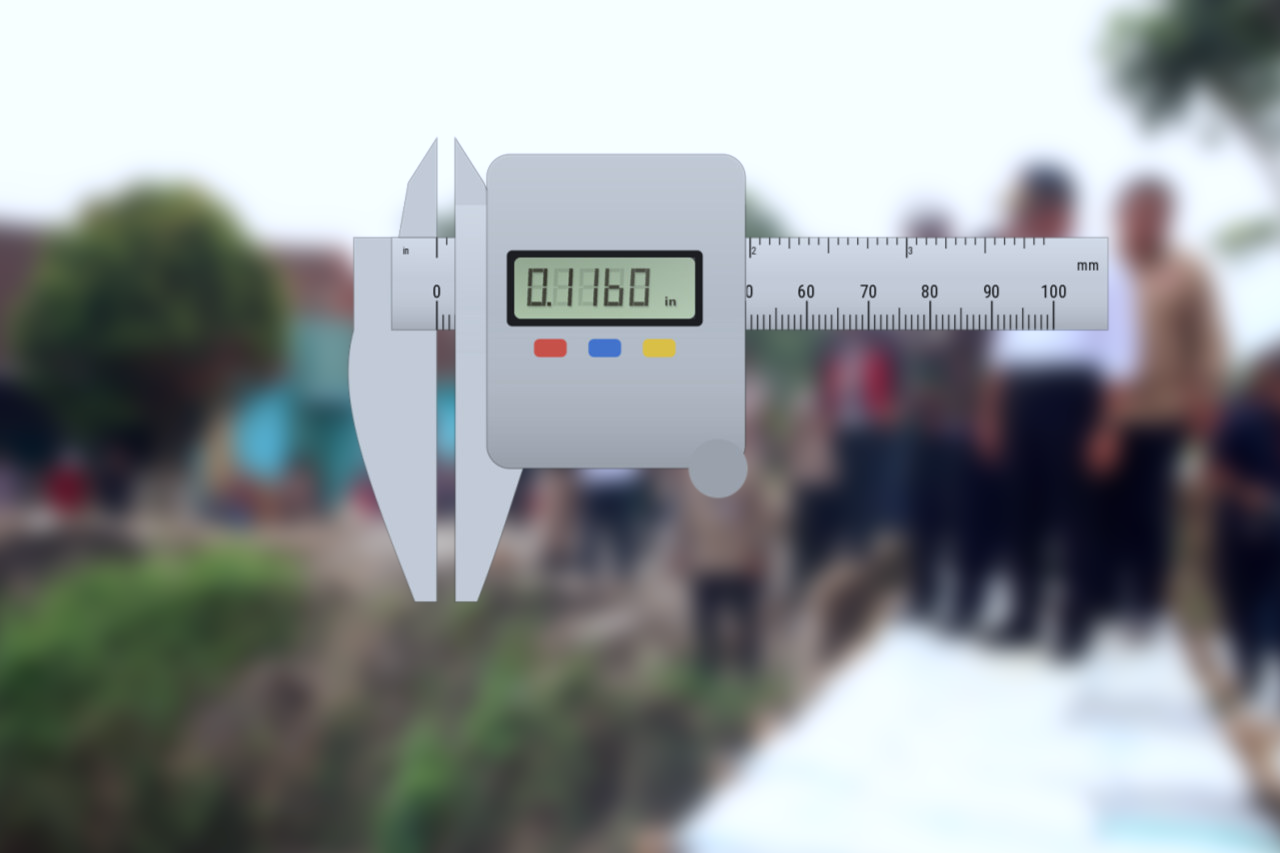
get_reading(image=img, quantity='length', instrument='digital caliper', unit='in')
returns 0.1160 in
